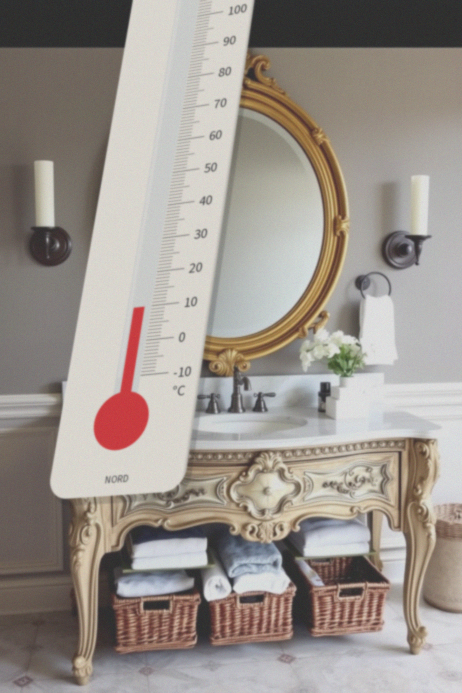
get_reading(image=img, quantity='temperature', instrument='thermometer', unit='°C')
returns 10 °C
